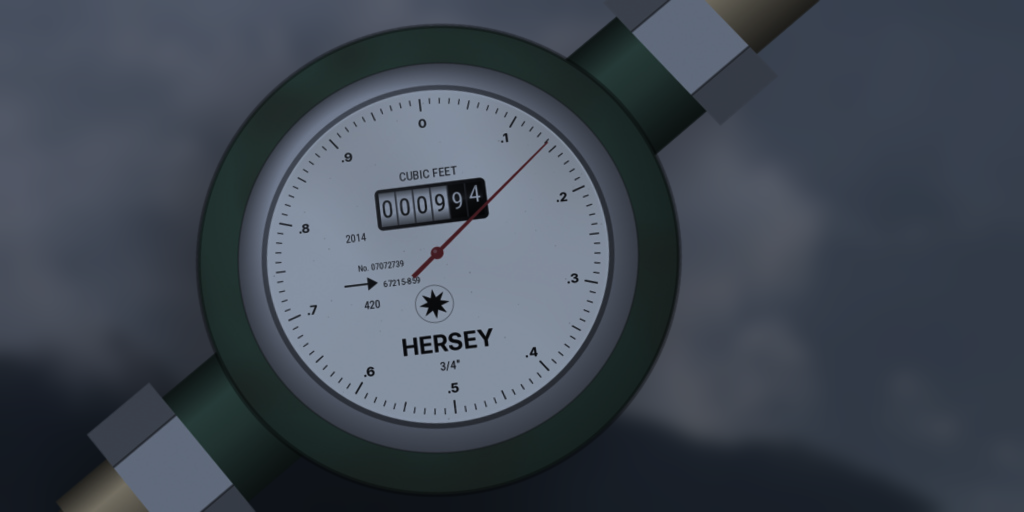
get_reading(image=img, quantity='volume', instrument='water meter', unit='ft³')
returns 994.14 ft³
